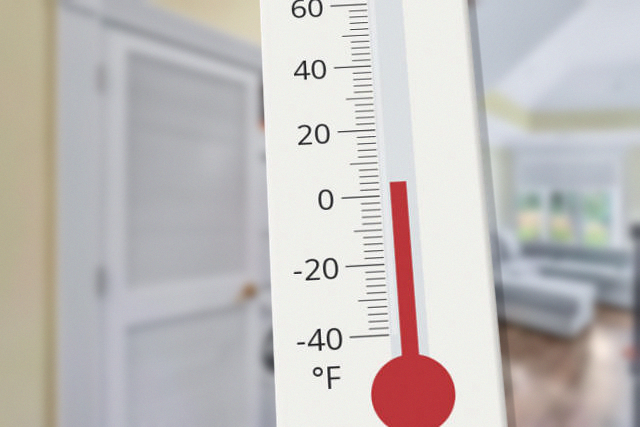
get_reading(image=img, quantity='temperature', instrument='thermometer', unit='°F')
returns 4 °F
